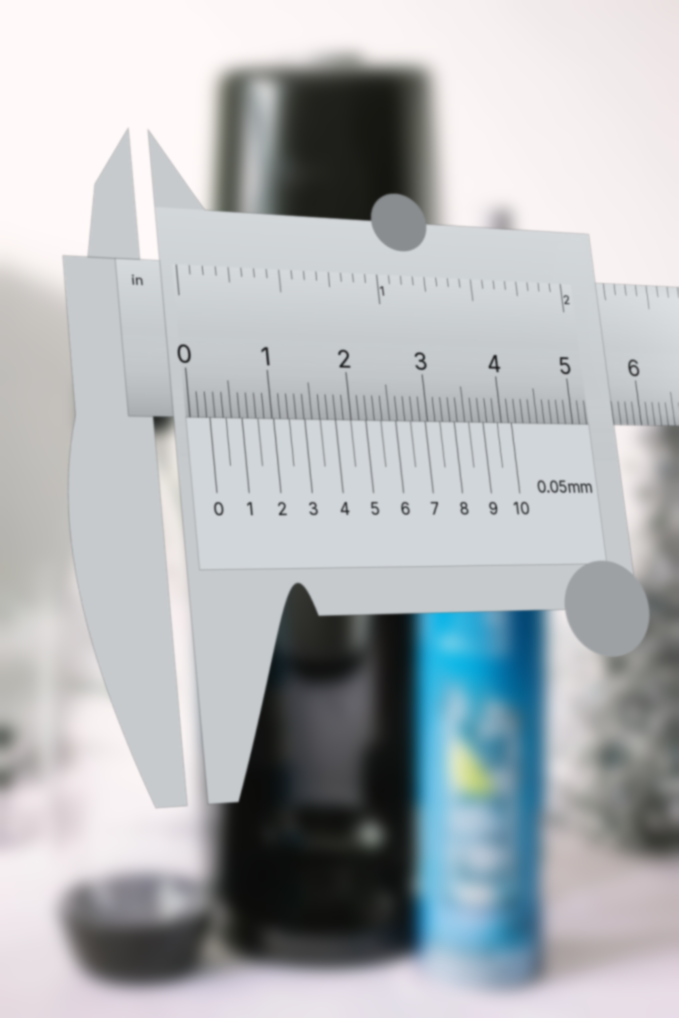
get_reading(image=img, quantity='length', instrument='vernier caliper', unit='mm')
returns 2.4 mm
